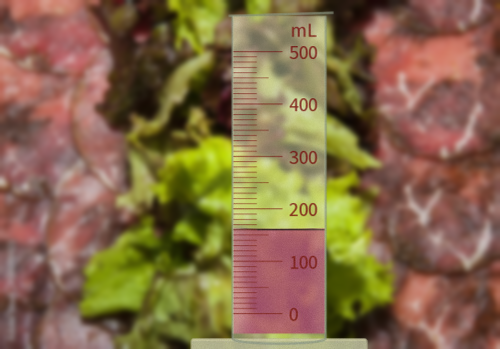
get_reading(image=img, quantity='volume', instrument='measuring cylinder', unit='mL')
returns 160 mL
